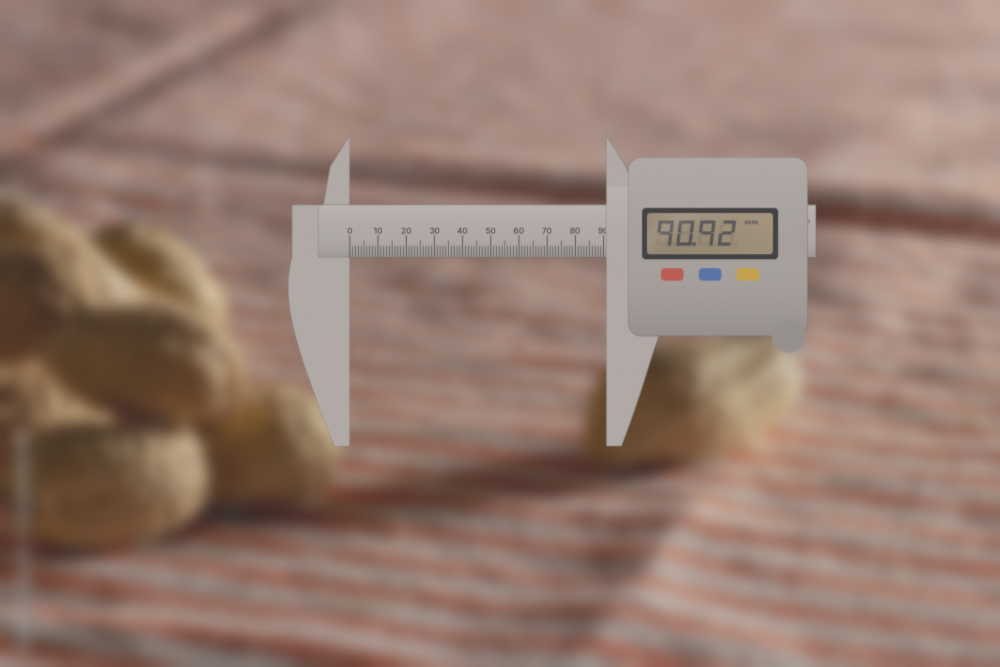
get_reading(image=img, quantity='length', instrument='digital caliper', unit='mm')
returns 90.92 mm
